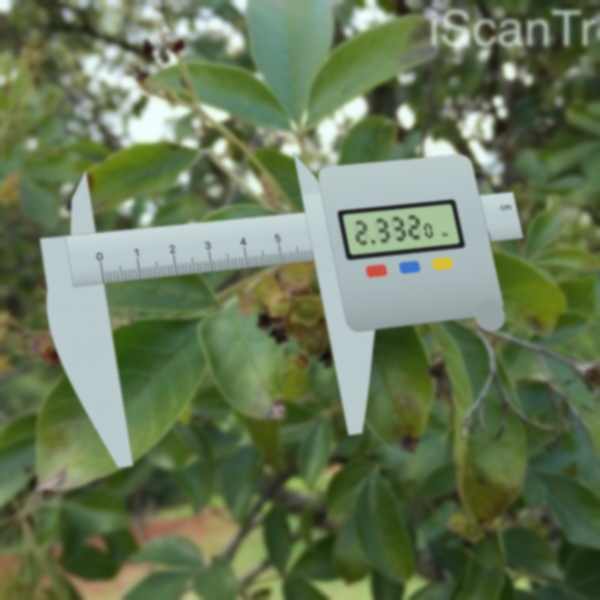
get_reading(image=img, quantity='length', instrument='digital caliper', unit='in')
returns 2.3320 in
